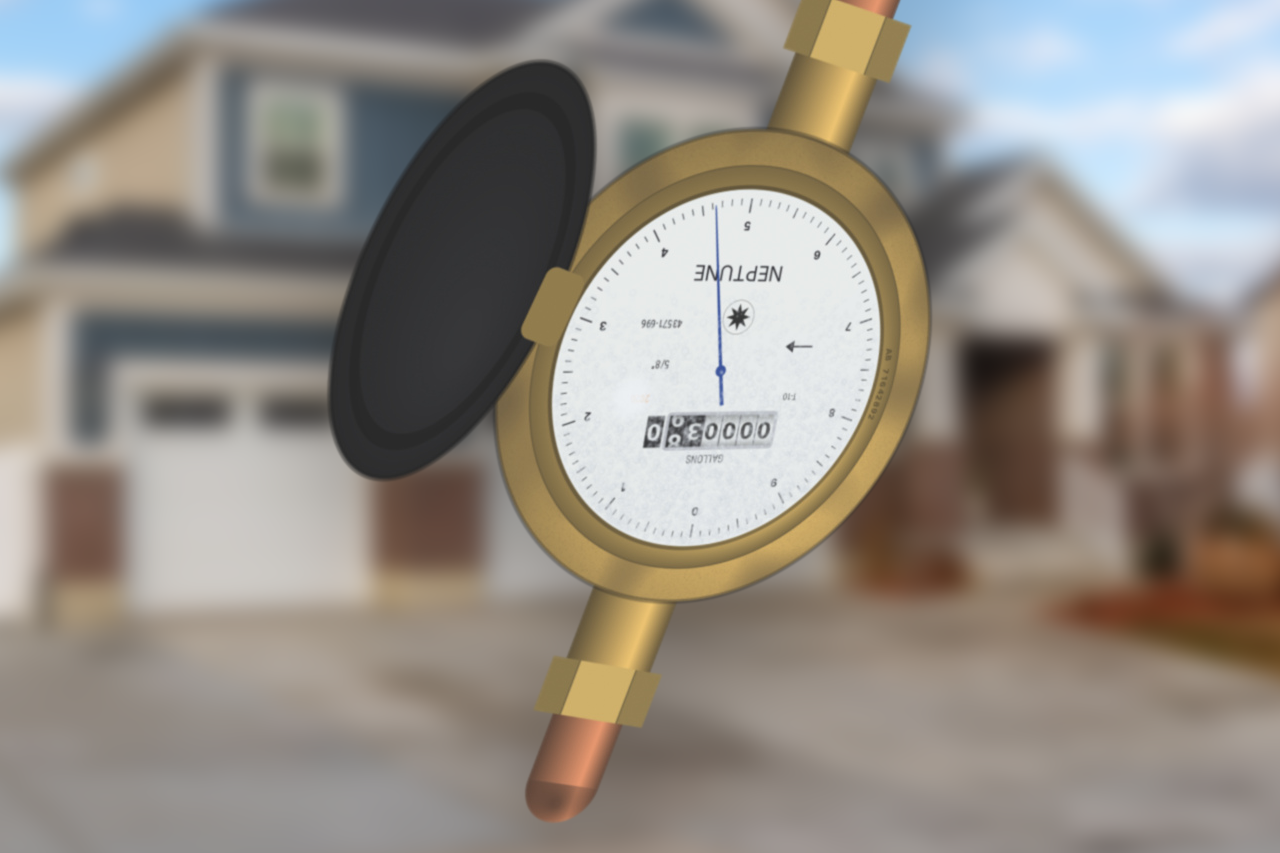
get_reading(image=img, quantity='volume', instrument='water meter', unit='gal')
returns 384.6 gal
